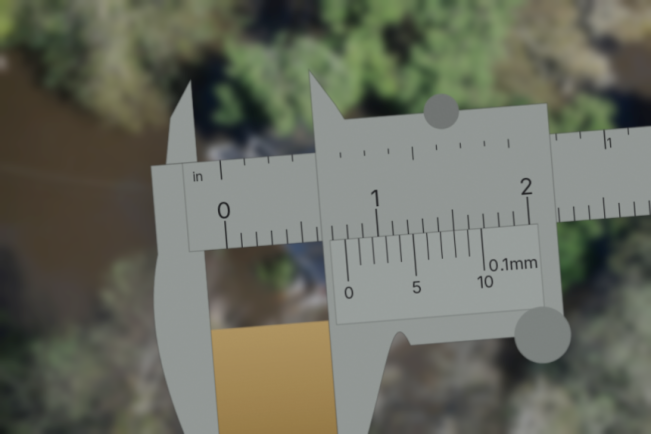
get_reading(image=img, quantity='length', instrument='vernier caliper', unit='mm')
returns 7.8 mm
